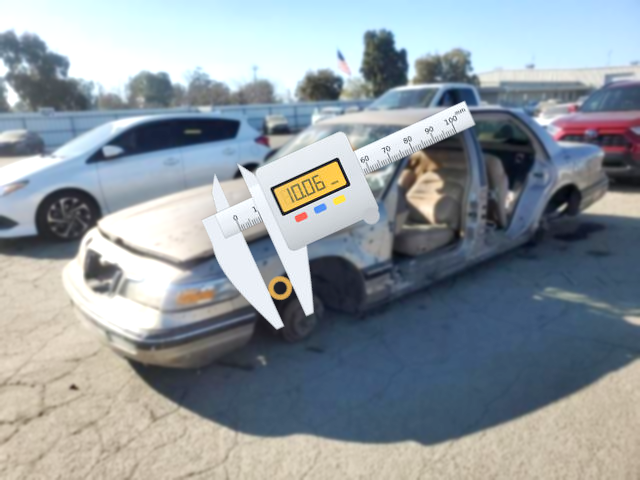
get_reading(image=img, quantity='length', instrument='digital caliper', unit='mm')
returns 10.06 mm
